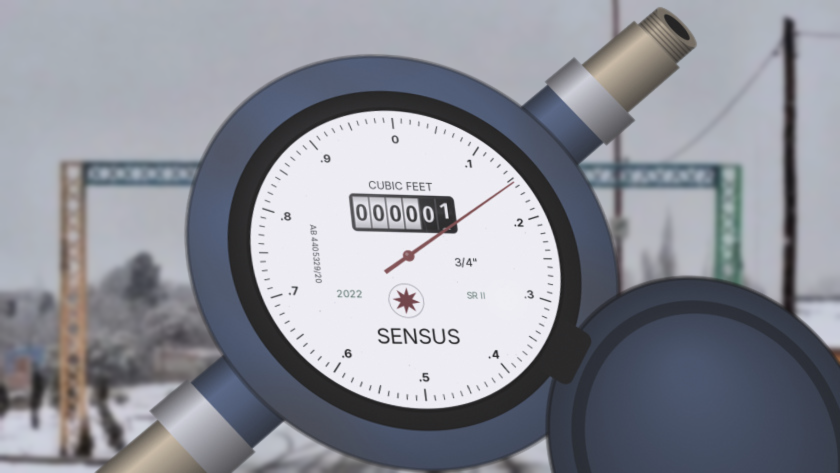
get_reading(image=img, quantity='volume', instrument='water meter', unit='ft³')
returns 1.15 ft³
